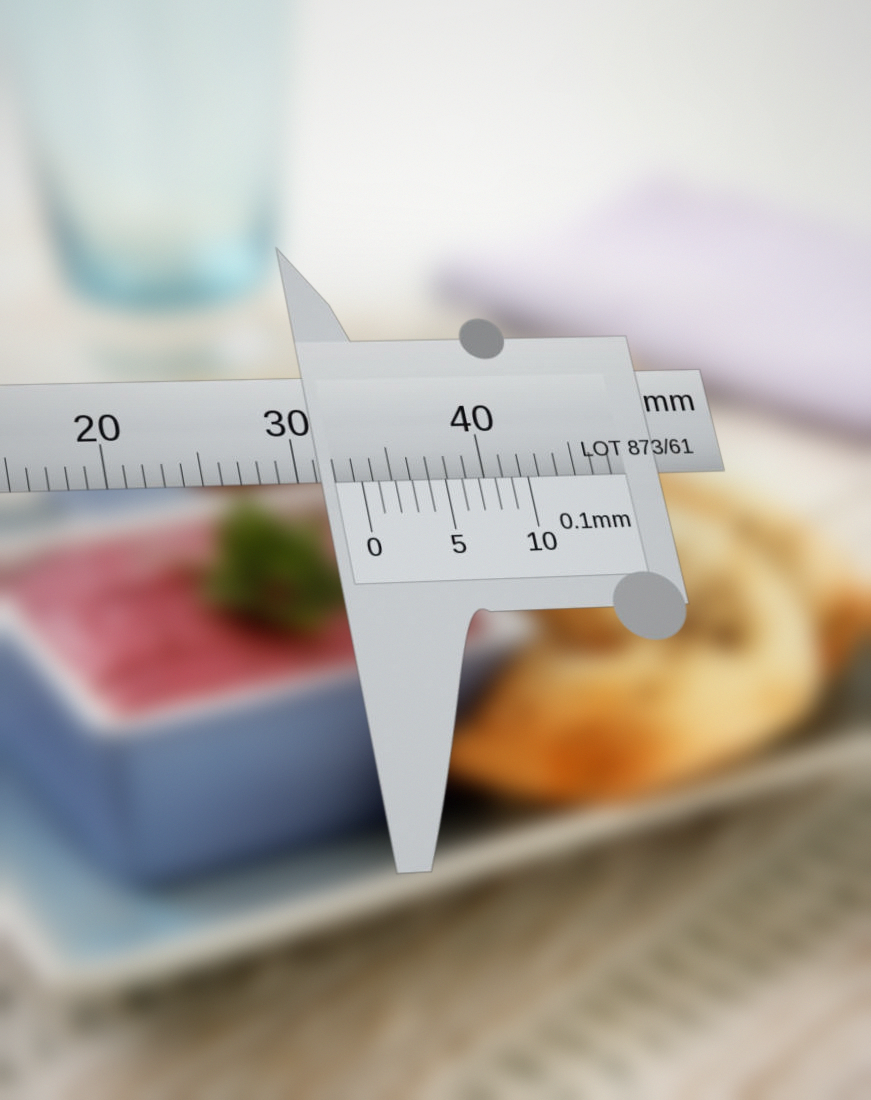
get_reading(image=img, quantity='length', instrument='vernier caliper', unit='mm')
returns 33.4 mm
